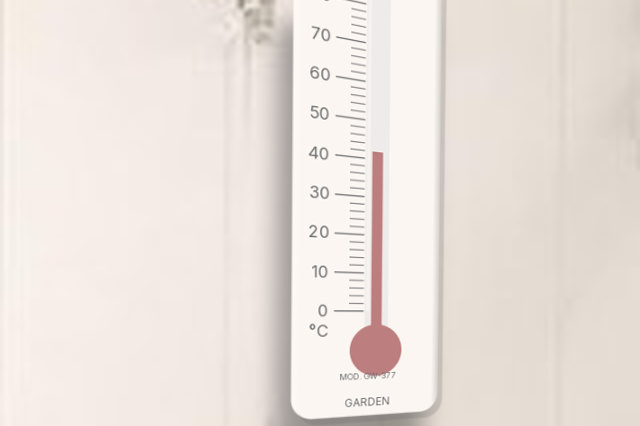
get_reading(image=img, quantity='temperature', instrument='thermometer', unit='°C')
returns 42 °C
